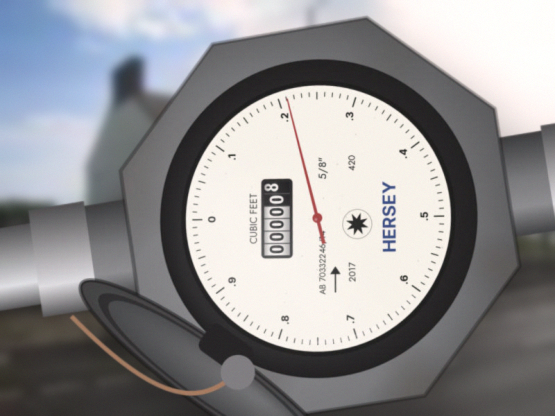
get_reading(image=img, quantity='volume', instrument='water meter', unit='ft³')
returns 8.21 ft³
